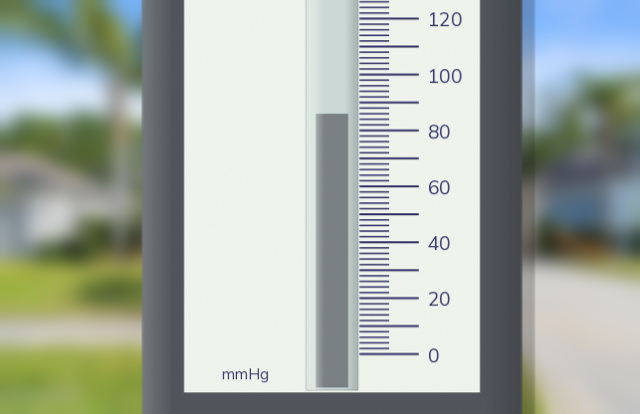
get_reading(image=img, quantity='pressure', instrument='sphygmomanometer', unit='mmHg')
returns 86 mmHg
